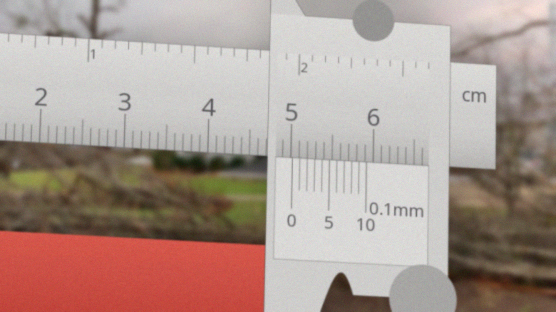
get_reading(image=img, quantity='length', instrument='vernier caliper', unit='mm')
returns 50.2 mm
